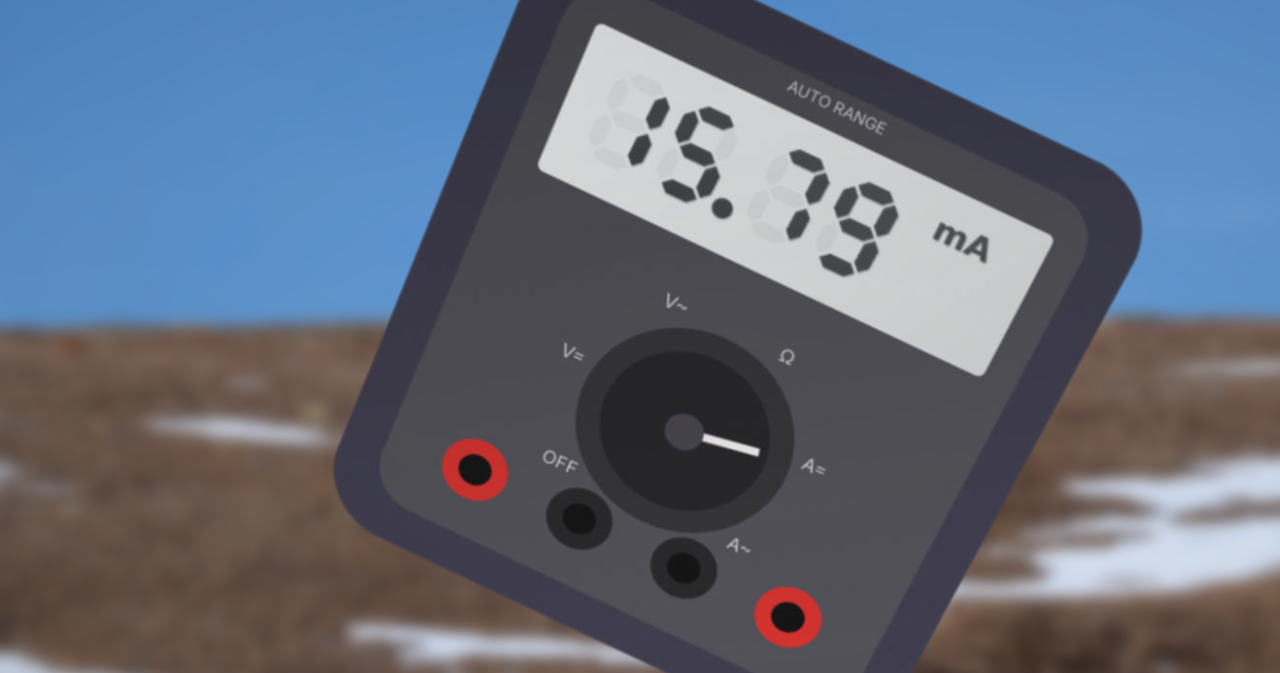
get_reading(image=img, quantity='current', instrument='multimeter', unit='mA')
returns 15.79 mA
